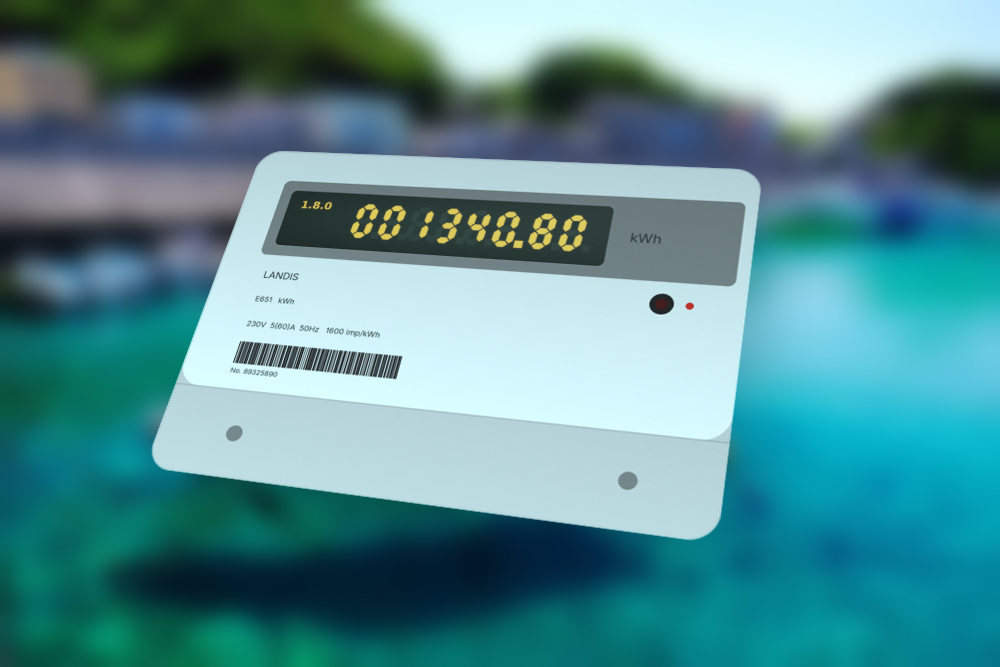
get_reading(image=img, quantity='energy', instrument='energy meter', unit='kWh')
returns 1340.80 kWh
